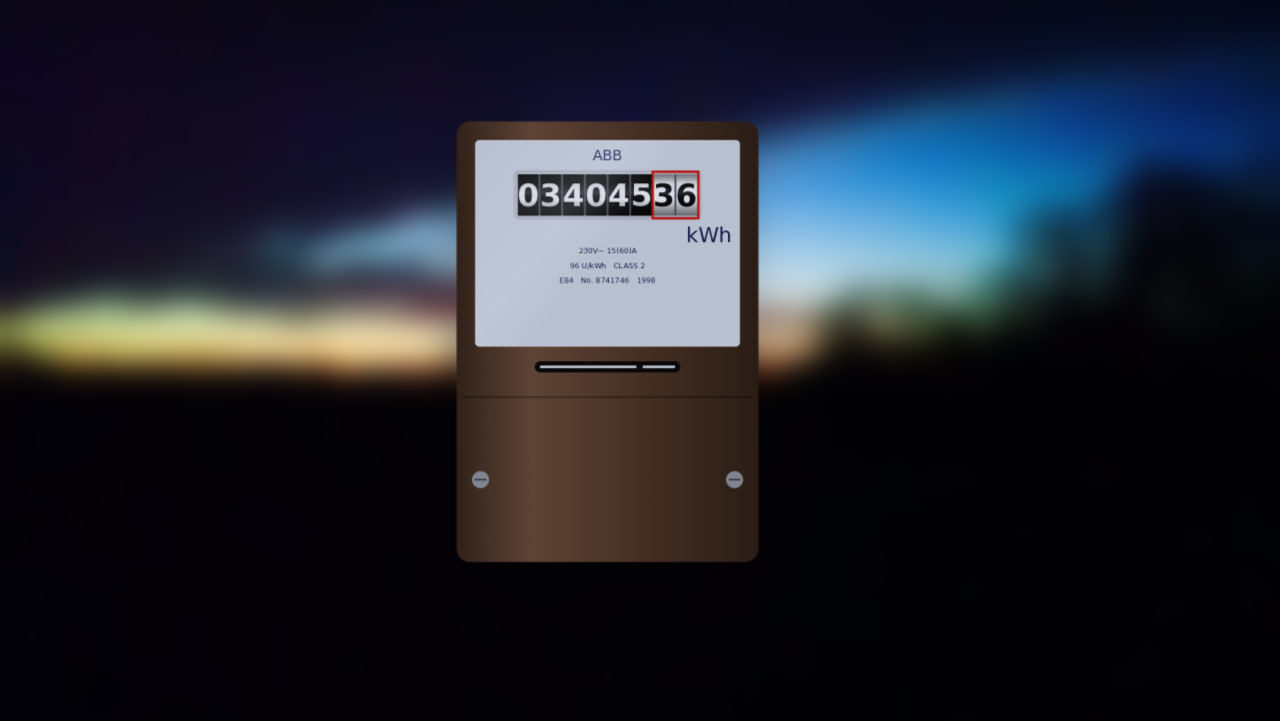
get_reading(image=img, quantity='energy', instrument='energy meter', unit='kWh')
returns 34045.36 kWh
